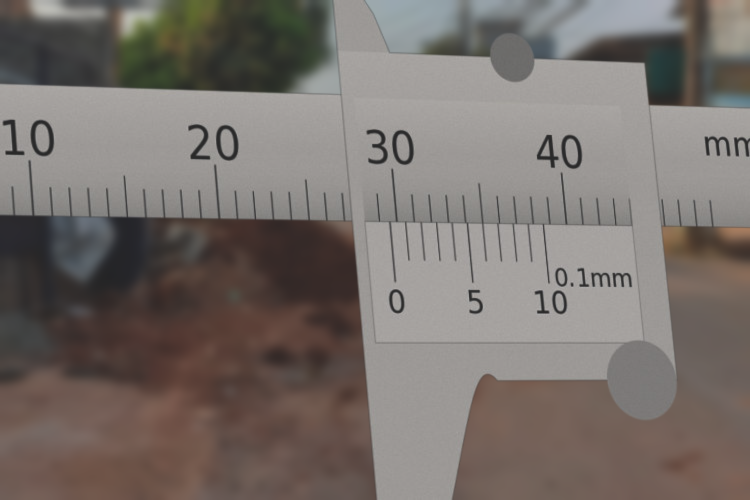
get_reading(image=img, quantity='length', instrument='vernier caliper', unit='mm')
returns 29.6 mm
